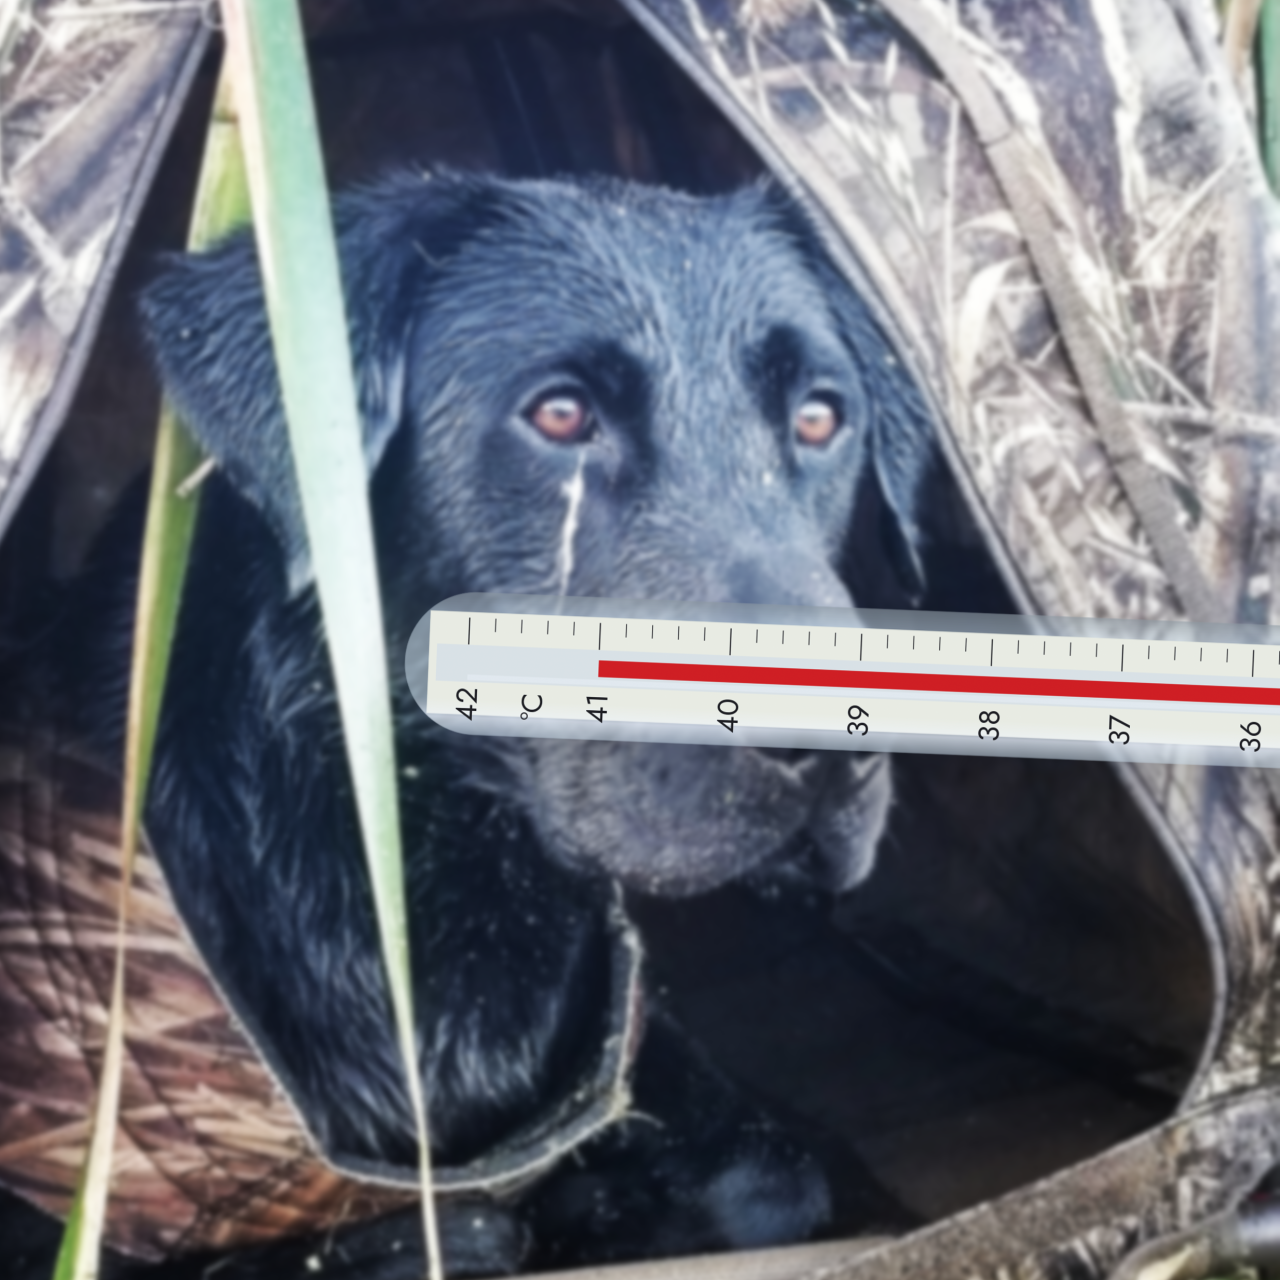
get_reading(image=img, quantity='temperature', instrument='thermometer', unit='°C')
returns 41 °C
